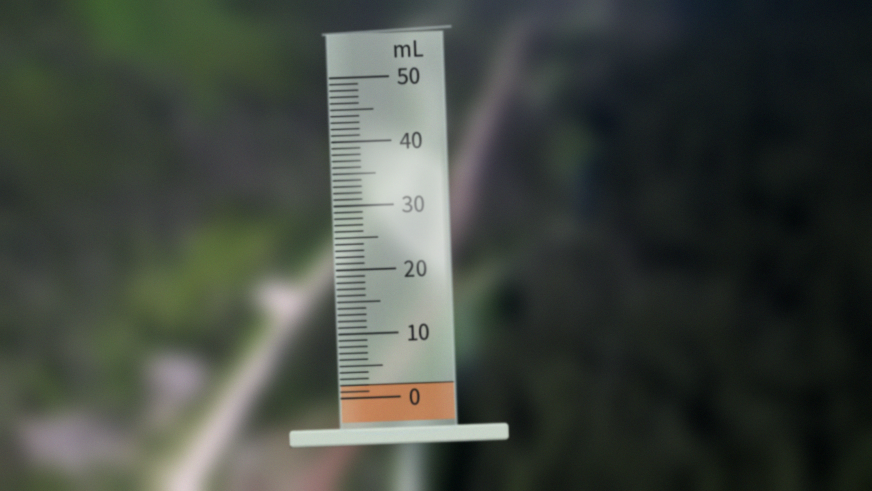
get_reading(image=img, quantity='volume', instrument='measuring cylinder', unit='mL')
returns 2 mL
